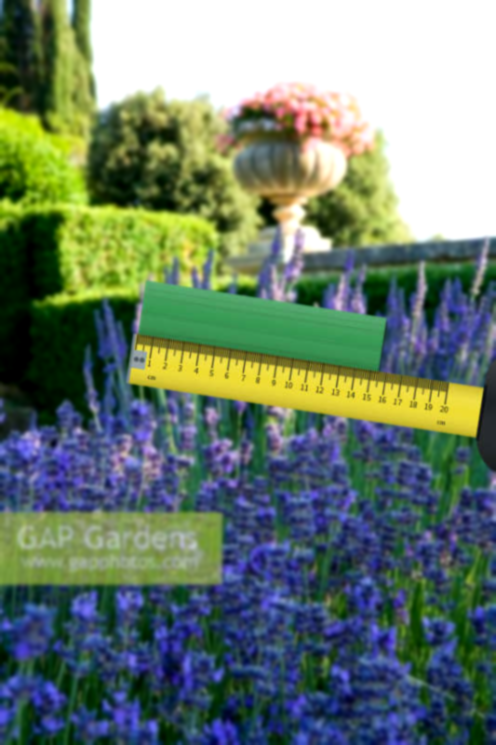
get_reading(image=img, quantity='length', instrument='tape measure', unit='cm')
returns 15.5 cm
